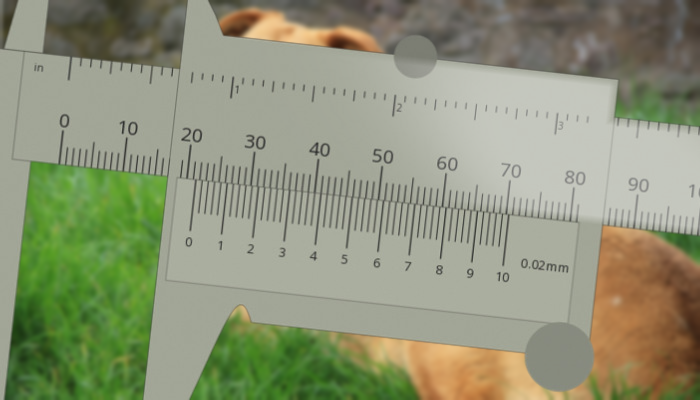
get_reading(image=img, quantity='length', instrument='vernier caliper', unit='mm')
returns 21.4 mm
